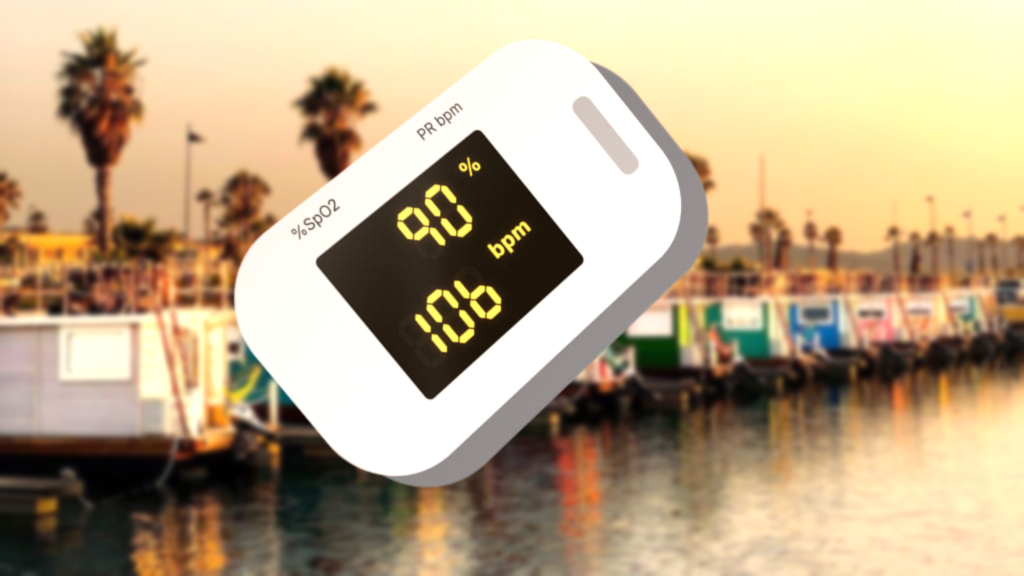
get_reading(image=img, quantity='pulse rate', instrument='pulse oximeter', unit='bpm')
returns 106 bpm
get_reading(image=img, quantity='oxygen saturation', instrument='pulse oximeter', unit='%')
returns 90 %
